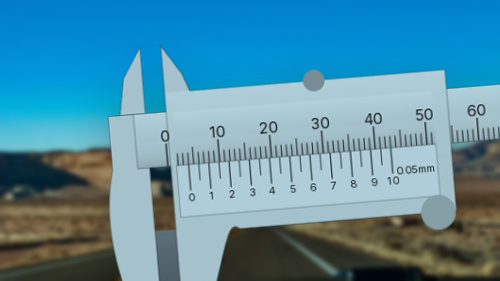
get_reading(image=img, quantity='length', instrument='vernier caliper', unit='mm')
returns 4.0 mm
